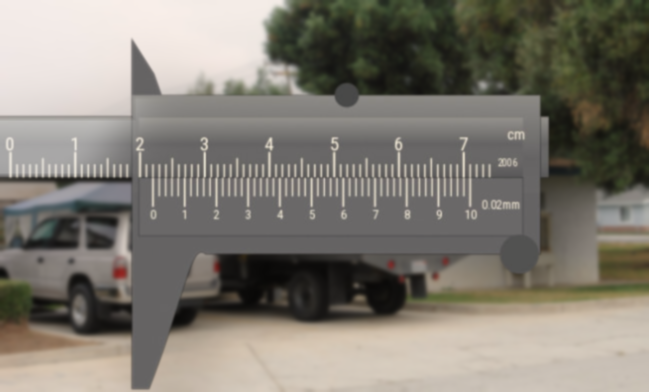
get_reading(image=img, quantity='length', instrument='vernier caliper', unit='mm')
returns 22.0 mm
